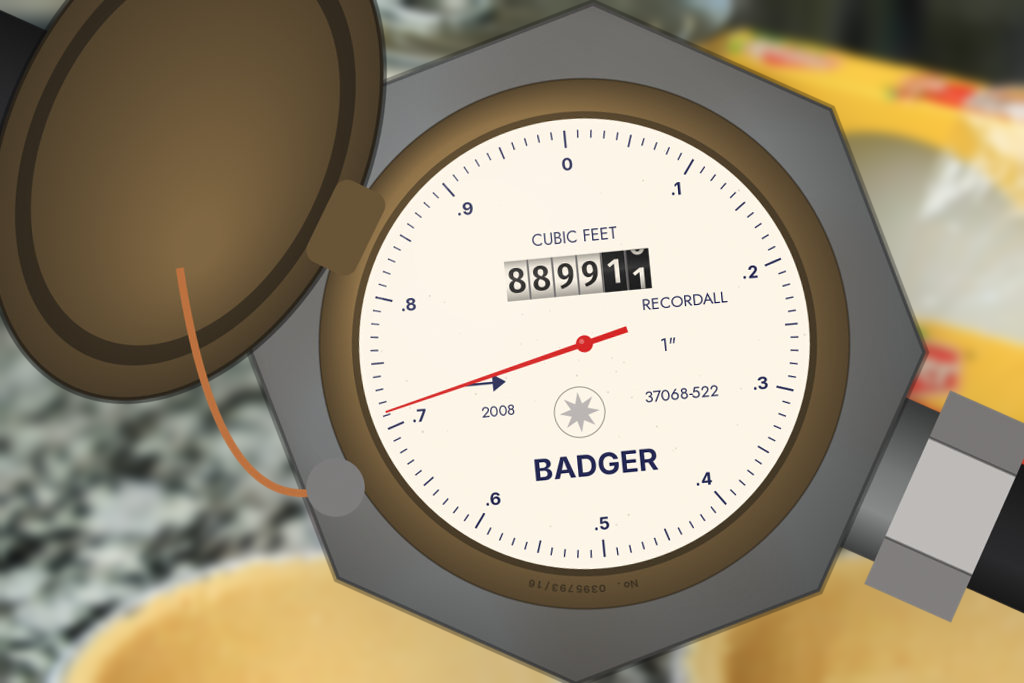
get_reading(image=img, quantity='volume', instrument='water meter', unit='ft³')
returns 889910.71 ft³
